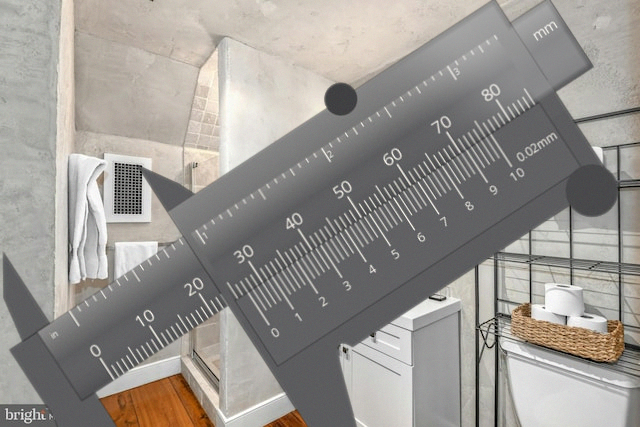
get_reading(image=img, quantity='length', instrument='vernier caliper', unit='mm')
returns 27.0 mm
